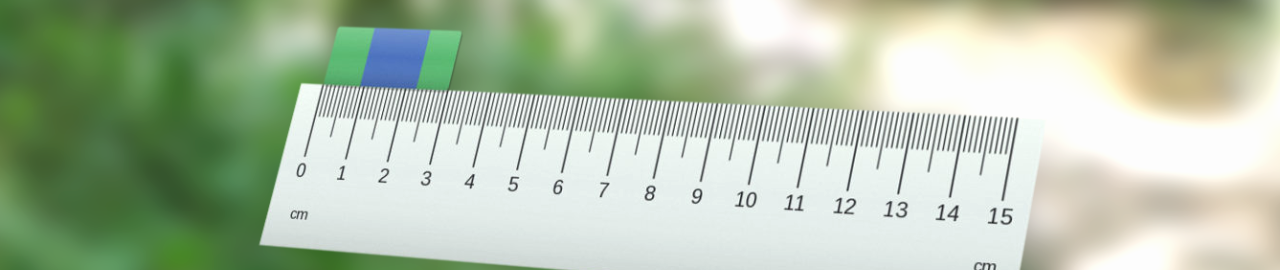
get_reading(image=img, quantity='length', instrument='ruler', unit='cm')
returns 3 cm
